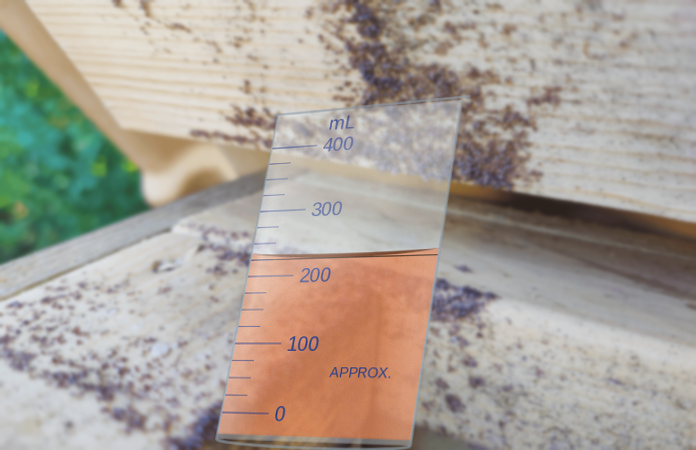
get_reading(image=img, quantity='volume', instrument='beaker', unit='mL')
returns 225 mL
